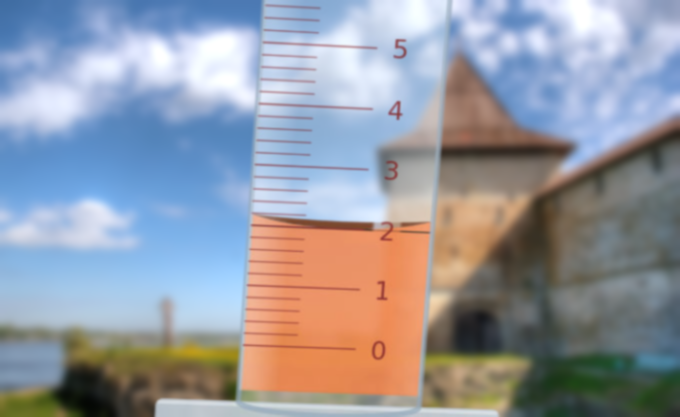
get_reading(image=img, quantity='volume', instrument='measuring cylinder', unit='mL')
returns 2 mL
